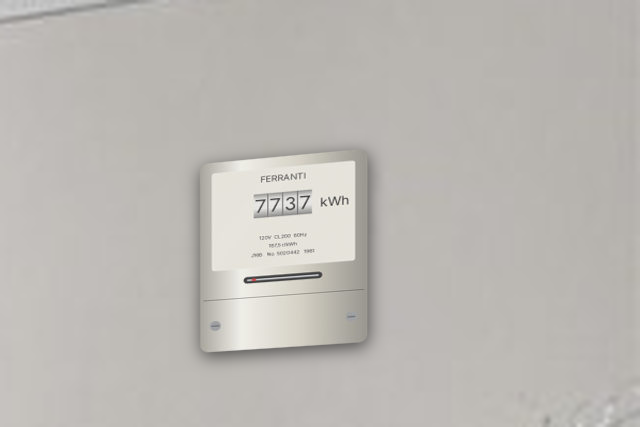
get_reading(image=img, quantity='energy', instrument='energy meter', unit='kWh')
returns 7737 kWh
